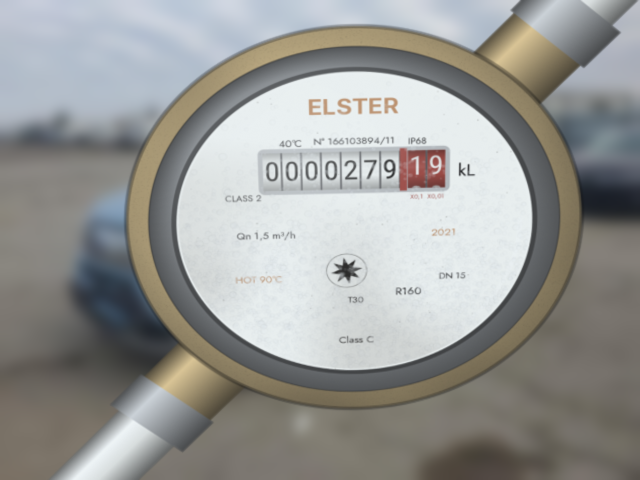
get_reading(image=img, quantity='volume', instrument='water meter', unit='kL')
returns 279.19 kL
